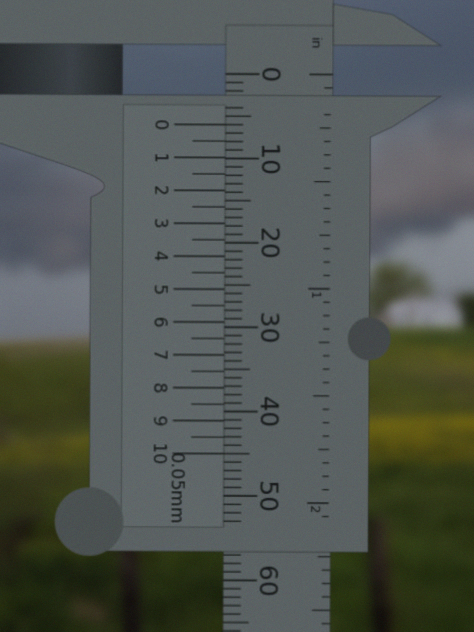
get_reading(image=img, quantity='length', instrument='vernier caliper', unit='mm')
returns 6.0 mm
